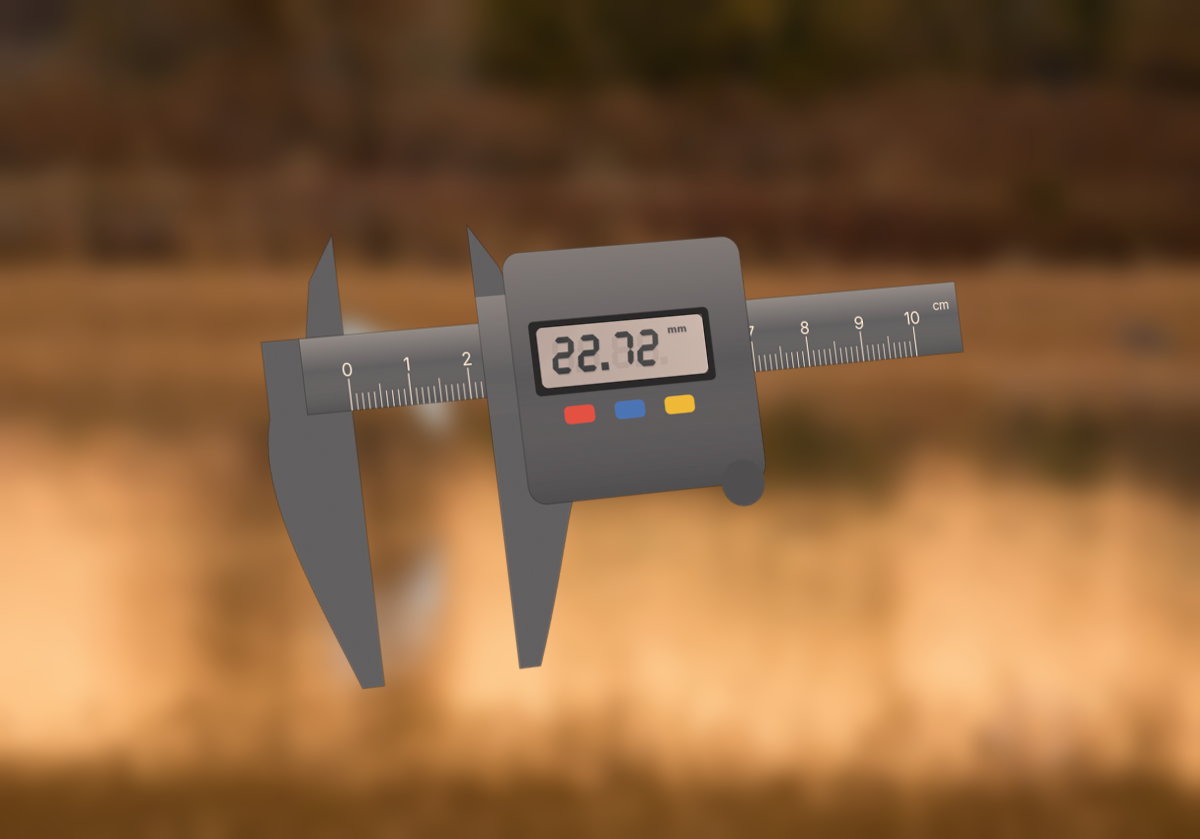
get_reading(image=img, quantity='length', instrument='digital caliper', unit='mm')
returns 22.72 mm
